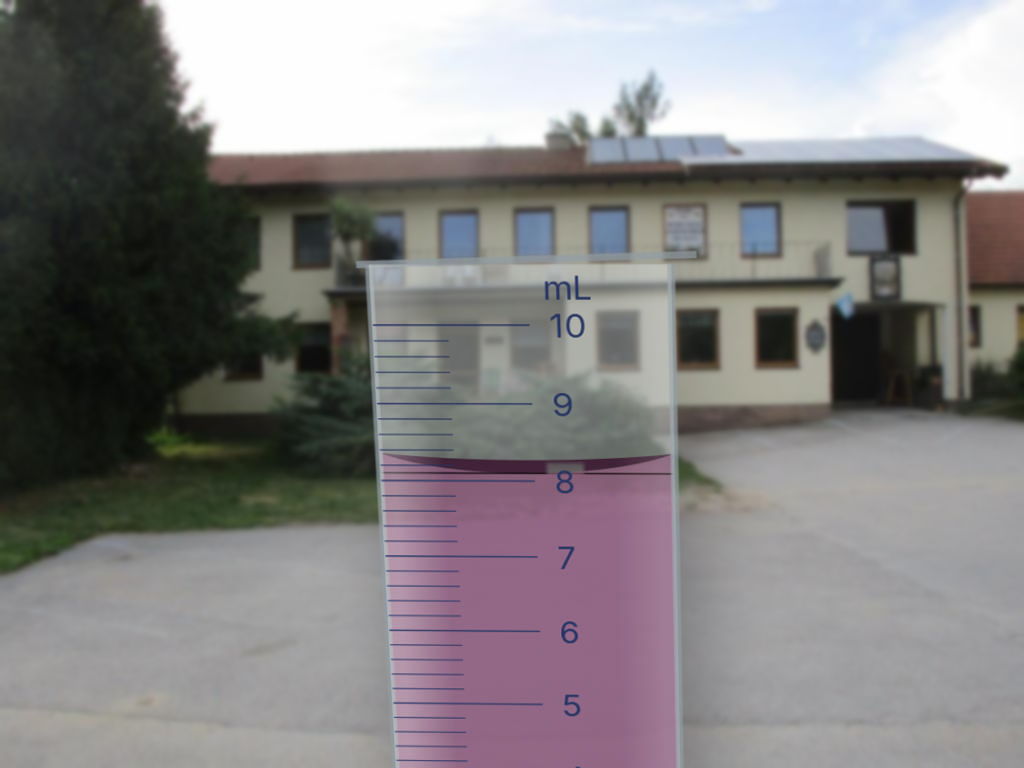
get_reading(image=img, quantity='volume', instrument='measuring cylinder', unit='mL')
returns 8.1 mL
